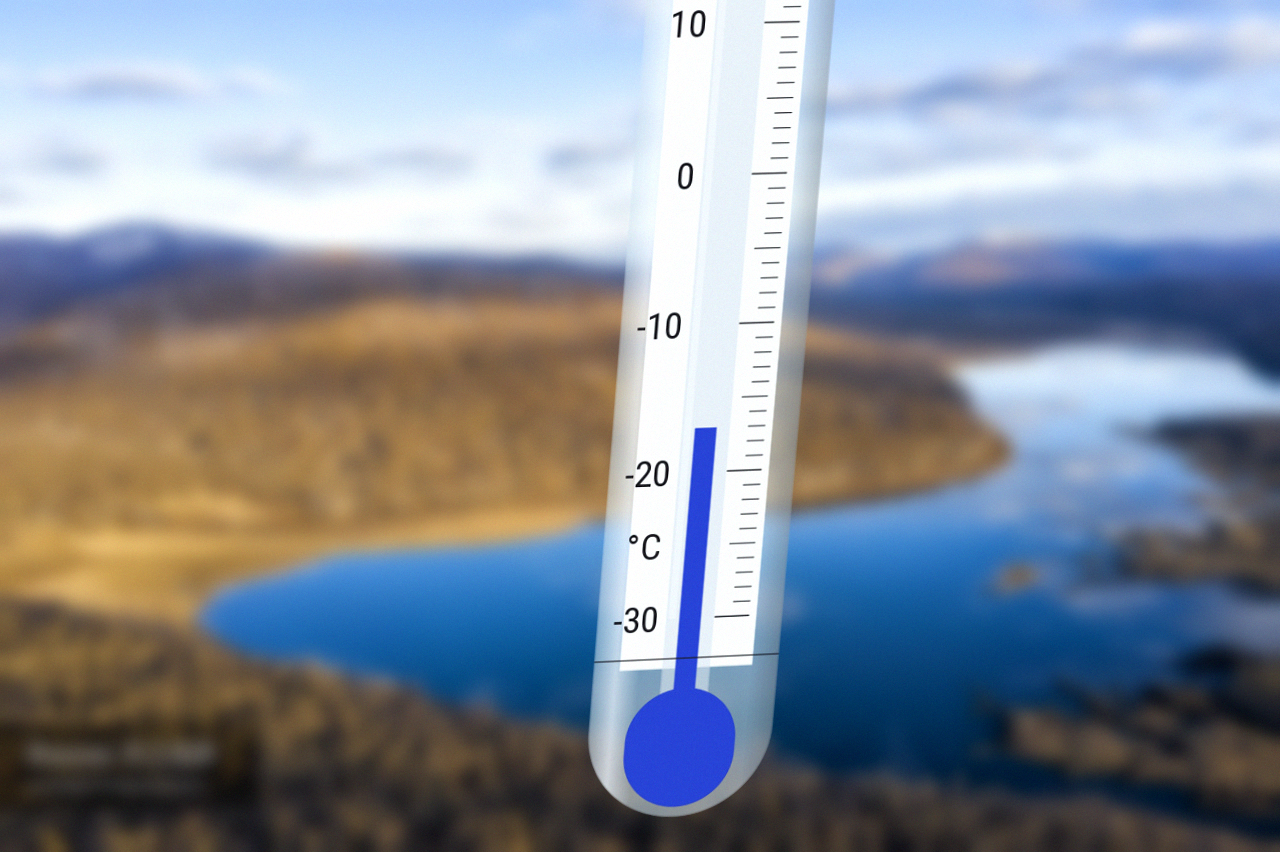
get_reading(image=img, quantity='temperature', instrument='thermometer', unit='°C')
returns -17 °C
